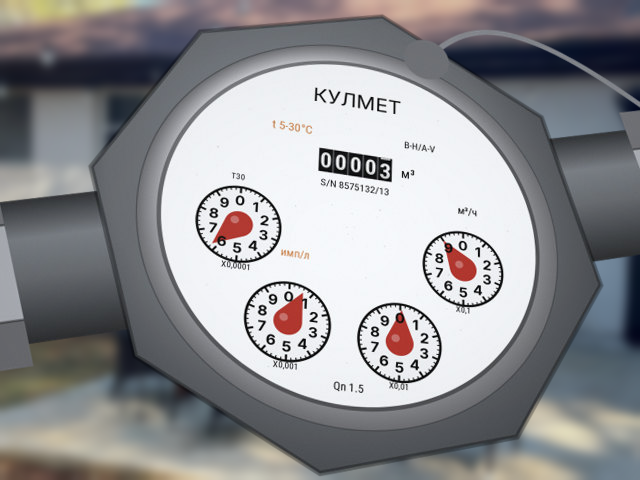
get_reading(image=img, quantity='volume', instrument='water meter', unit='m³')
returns 2.9006 m³
